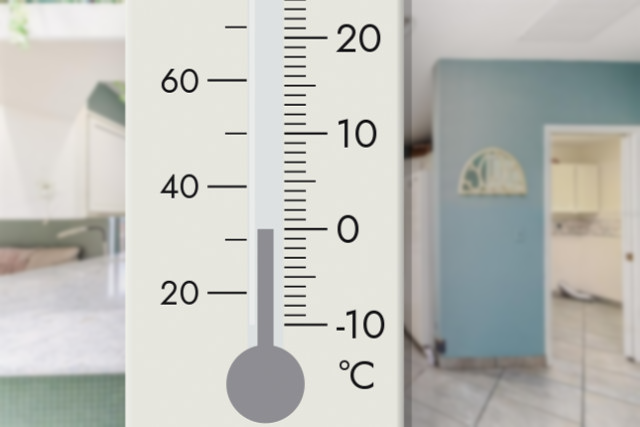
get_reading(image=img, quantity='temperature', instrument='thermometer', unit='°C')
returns 0 °C
